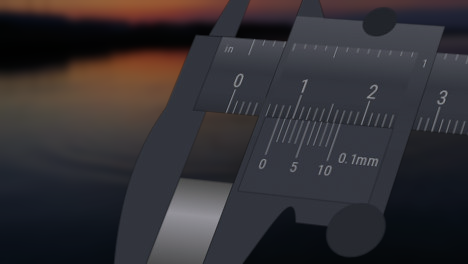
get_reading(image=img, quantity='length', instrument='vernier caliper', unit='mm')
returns 8.0 mm
